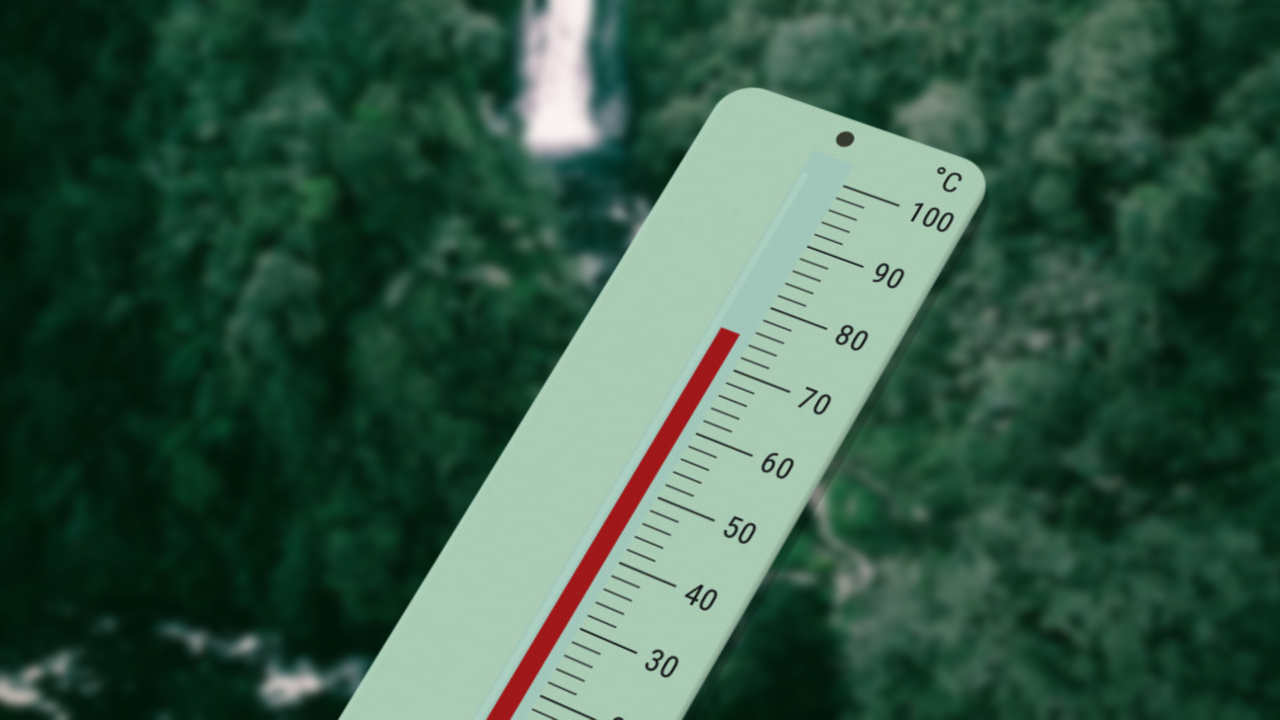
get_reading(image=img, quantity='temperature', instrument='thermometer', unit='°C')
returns 75 °C
